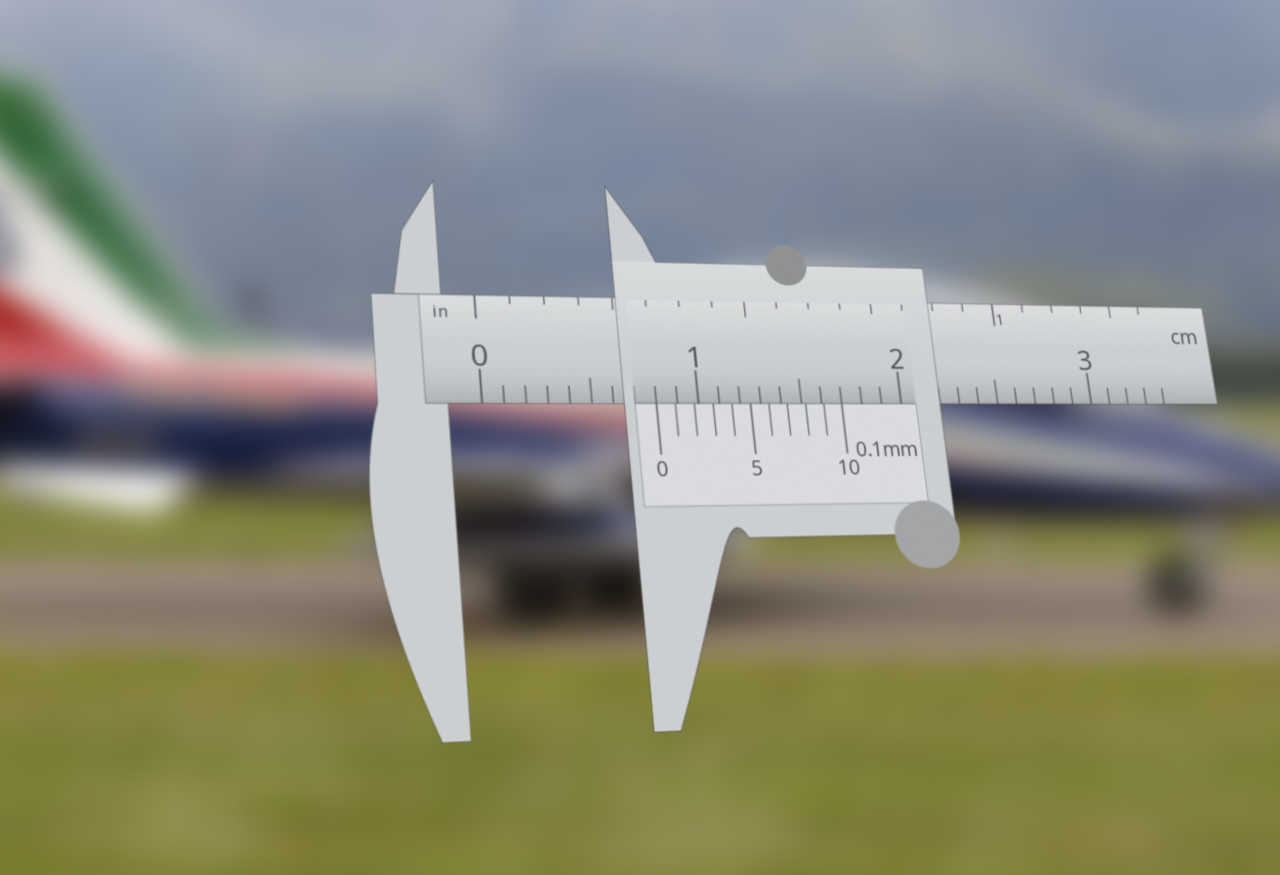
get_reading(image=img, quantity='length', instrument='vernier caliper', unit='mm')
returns 8.0 mm
